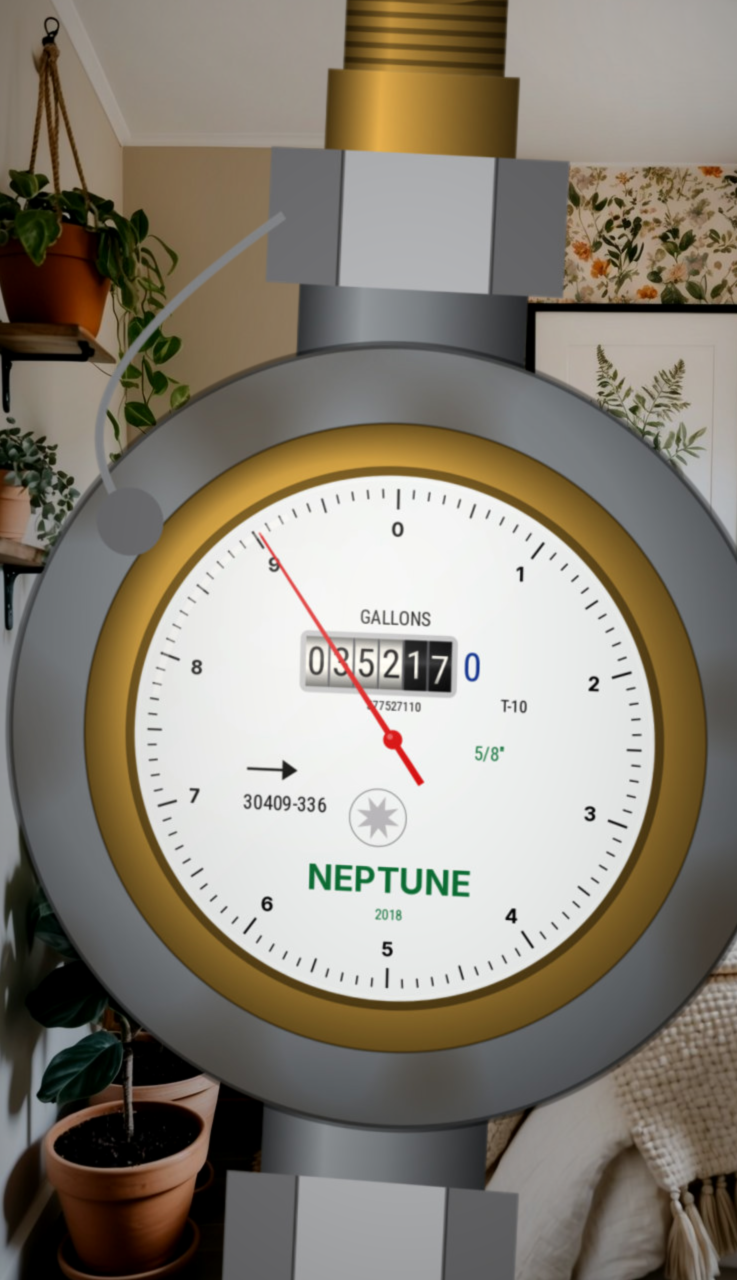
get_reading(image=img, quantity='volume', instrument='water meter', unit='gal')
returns 352169.0 gal
